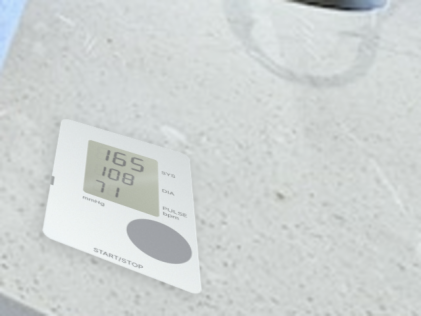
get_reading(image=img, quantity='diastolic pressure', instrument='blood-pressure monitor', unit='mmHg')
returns 108 mmHg
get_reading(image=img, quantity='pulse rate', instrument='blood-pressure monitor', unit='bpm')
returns 71 bpm
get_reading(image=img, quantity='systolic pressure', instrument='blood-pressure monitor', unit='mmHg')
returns 165 mmHg
